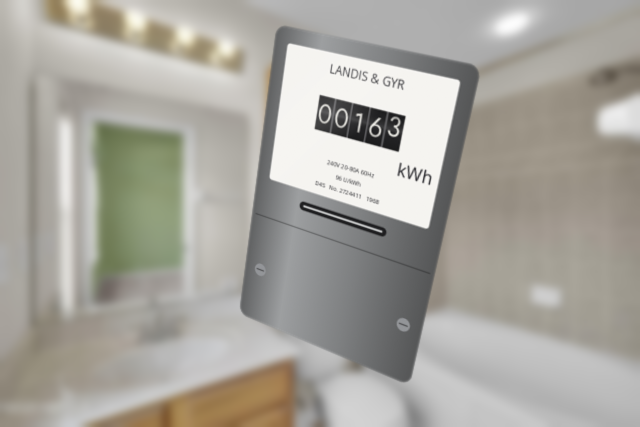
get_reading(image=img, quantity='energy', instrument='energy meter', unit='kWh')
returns 163 kWh
